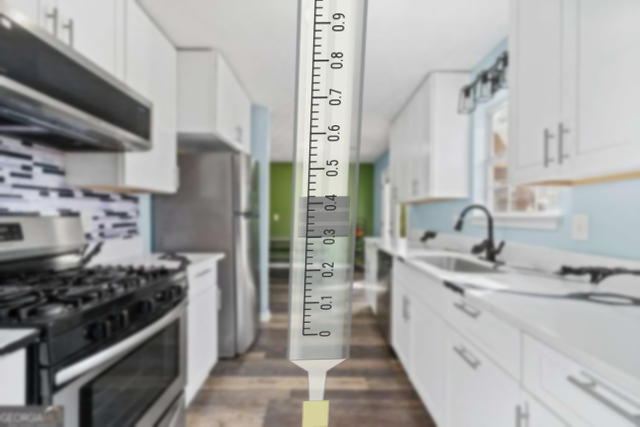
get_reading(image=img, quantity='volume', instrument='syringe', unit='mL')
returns 0.3 mL
